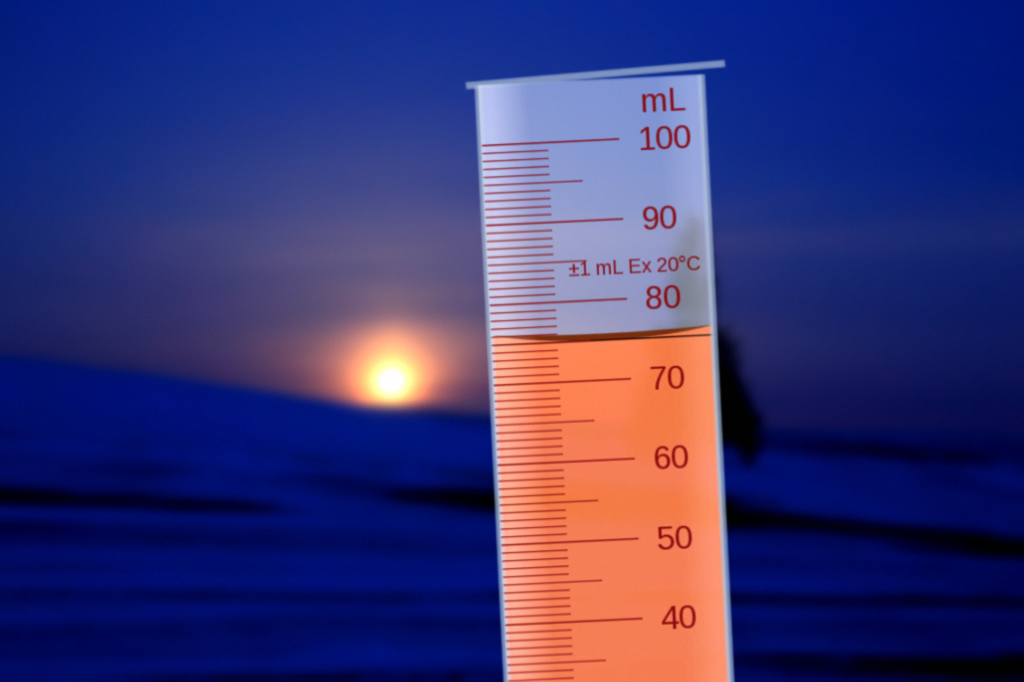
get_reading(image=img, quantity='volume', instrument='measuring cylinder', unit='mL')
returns 75 mL
